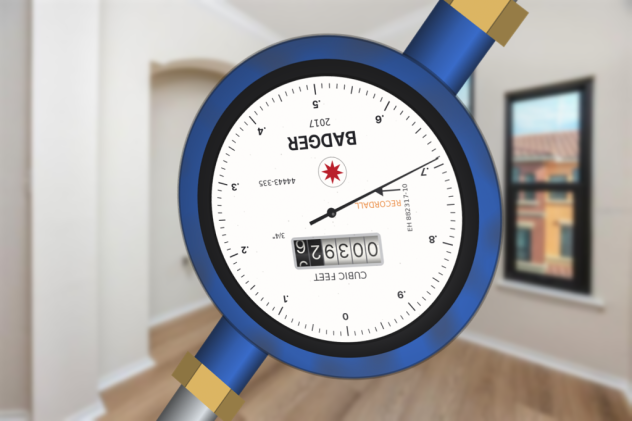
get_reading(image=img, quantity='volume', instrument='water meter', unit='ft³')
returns 3925.69 ft³
